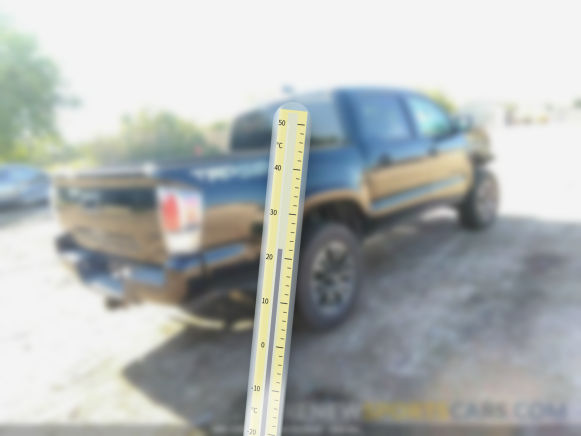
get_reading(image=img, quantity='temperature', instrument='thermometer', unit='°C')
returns 22 °C
